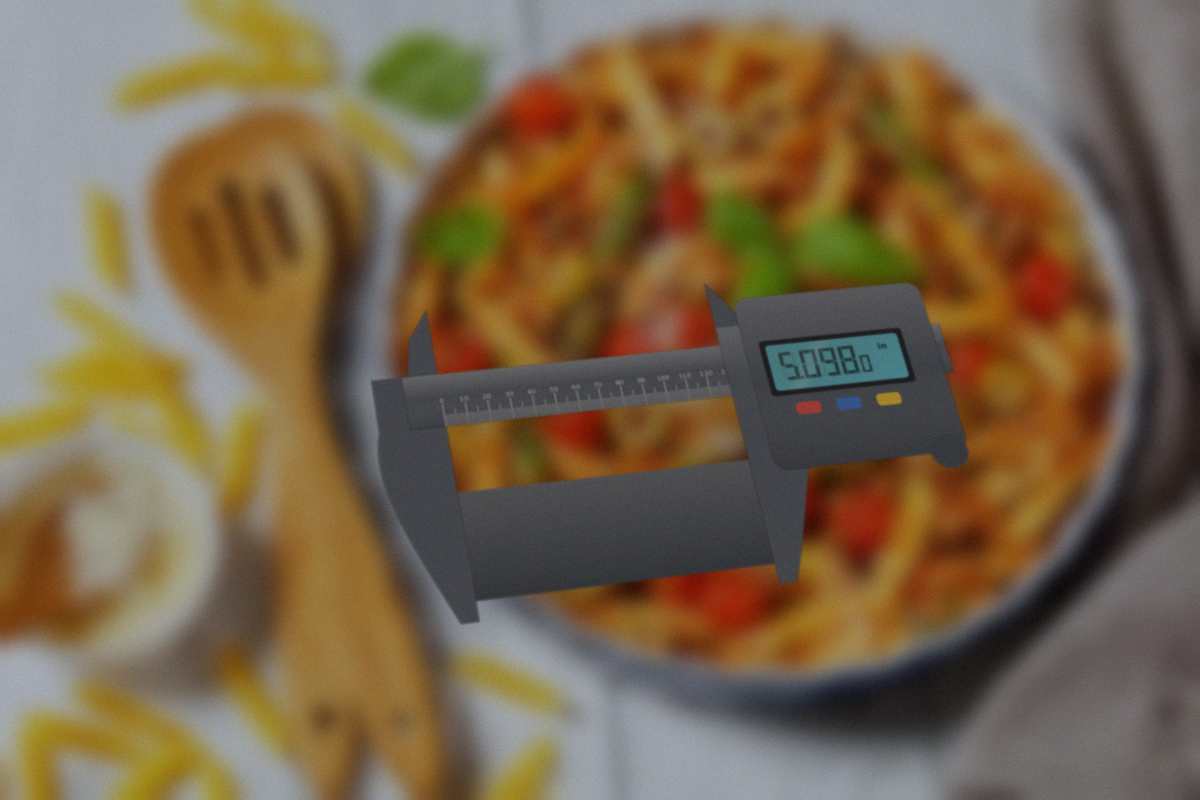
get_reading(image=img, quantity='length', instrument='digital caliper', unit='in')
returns 5.0980 in
